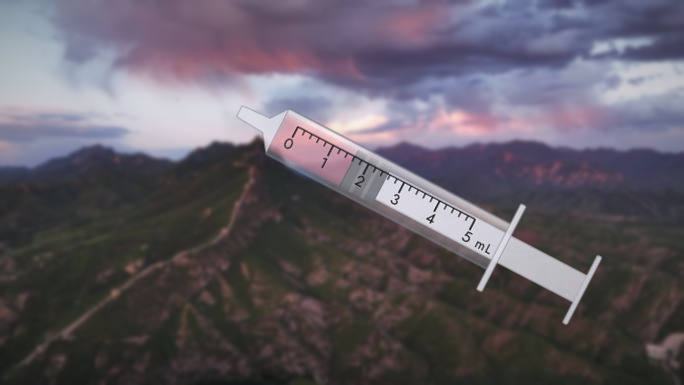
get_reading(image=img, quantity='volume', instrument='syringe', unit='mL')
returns 1.6 mL
